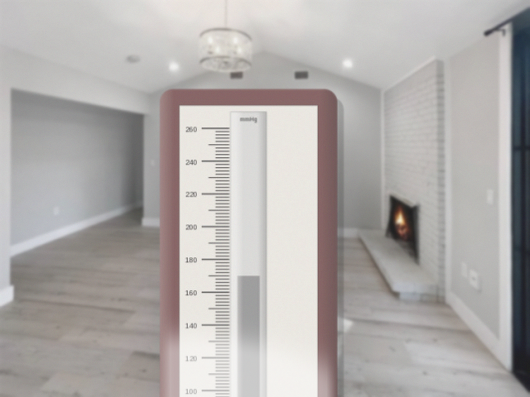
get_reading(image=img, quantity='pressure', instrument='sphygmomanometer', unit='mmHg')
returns 170 mmHg
